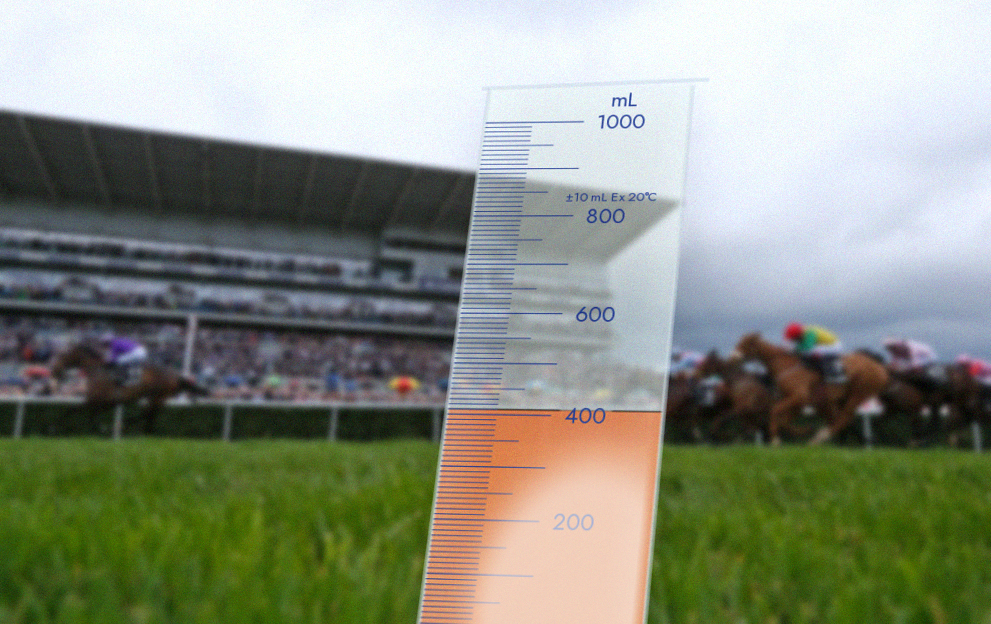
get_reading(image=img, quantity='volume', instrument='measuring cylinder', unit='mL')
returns 410 mL
